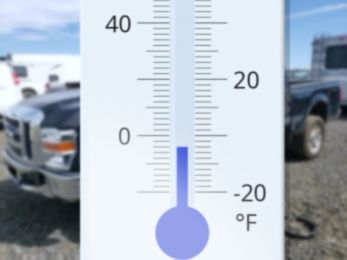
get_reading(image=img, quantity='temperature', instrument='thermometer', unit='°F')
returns -4 °F
